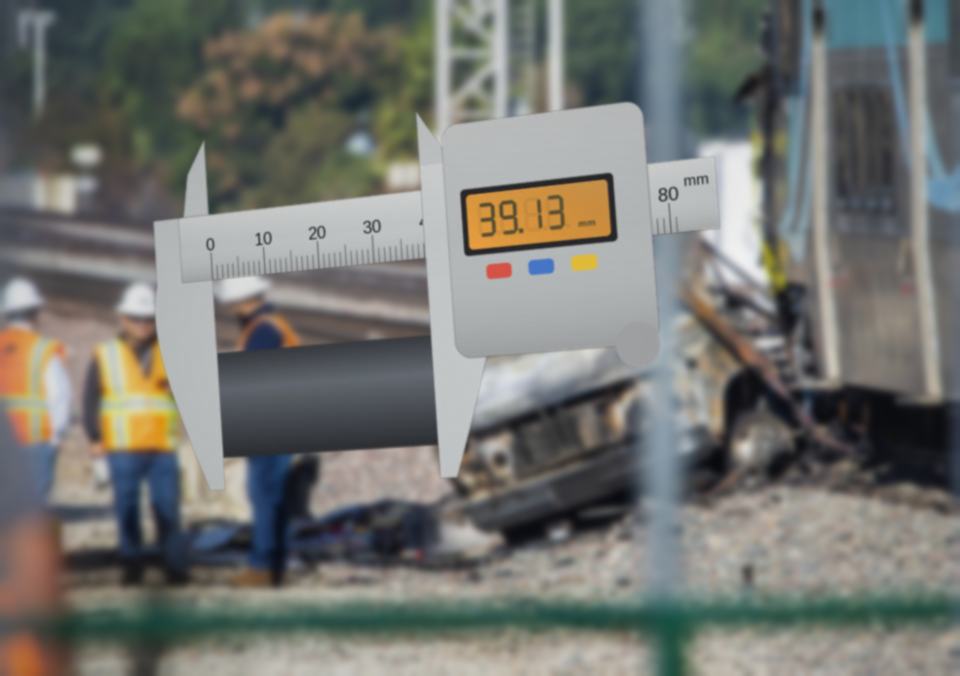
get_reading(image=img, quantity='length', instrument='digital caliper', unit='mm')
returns 39.13 mm
